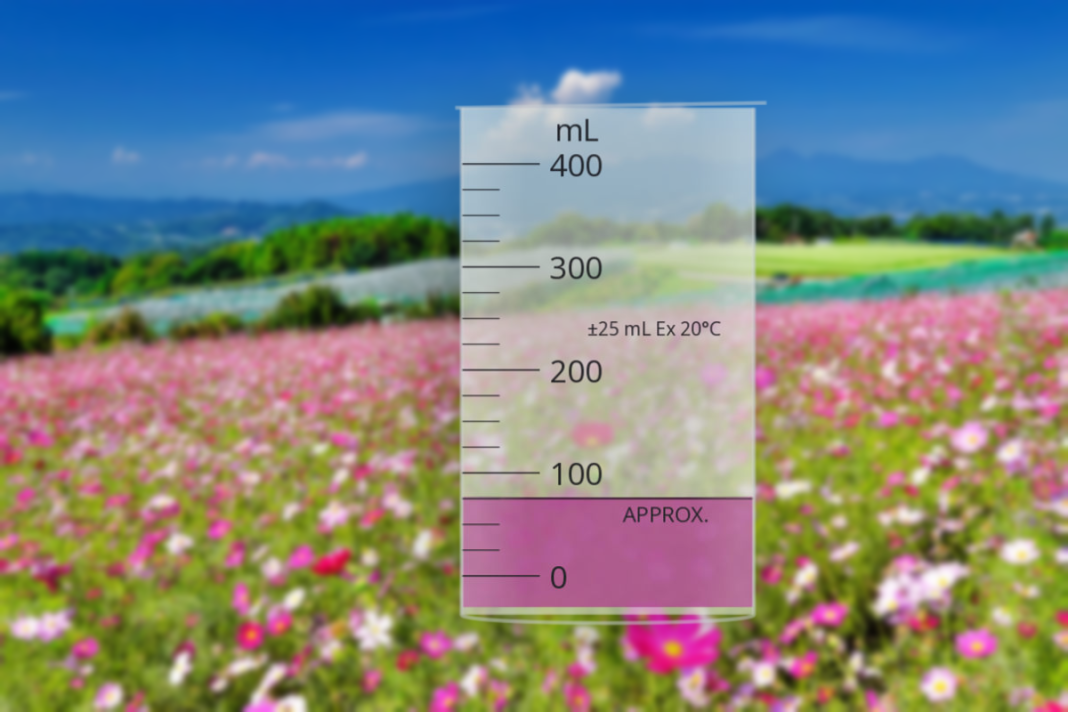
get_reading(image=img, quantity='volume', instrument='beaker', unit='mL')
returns 75 mL
